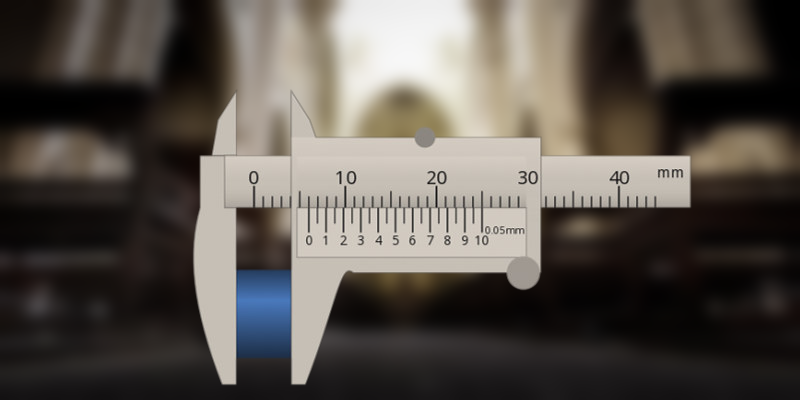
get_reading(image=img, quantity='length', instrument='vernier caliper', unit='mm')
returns 6.0 mm
